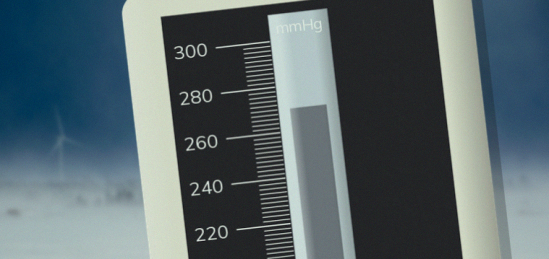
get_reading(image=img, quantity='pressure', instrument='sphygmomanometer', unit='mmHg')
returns 270 mmHg
